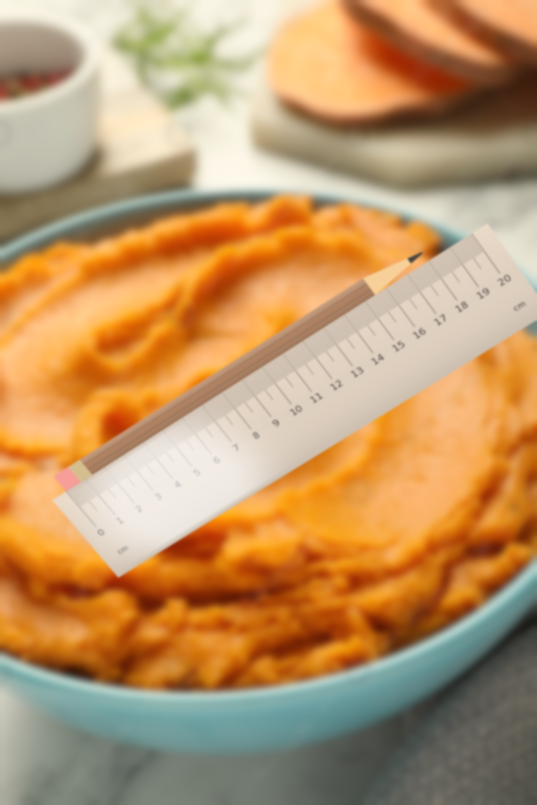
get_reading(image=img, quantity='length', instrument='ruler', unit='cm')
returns 18 cm
